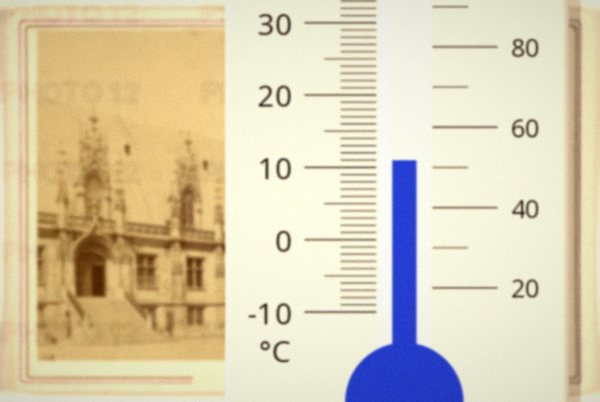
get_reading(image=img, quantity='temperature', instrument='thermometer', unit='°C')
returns 11 °C
